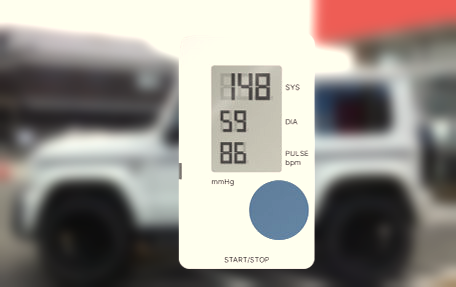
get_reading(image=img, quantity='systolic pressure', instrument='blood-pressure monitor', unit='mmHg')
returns 148 mmHg
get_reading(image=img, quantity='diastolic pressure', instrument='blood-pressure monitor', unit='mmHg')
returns 59 mmHg
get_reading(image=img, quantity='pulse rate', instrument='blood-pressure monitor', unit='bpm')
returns 86 bpm
